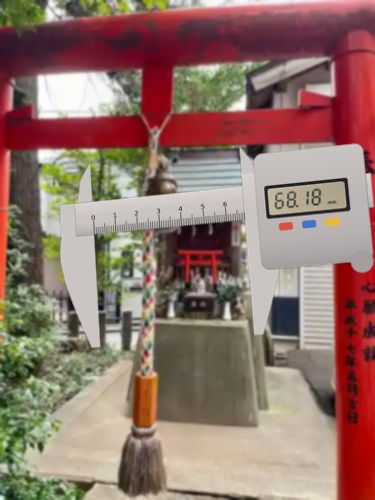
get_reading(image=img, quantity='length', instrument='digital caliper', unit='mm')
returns 68.18 mm
